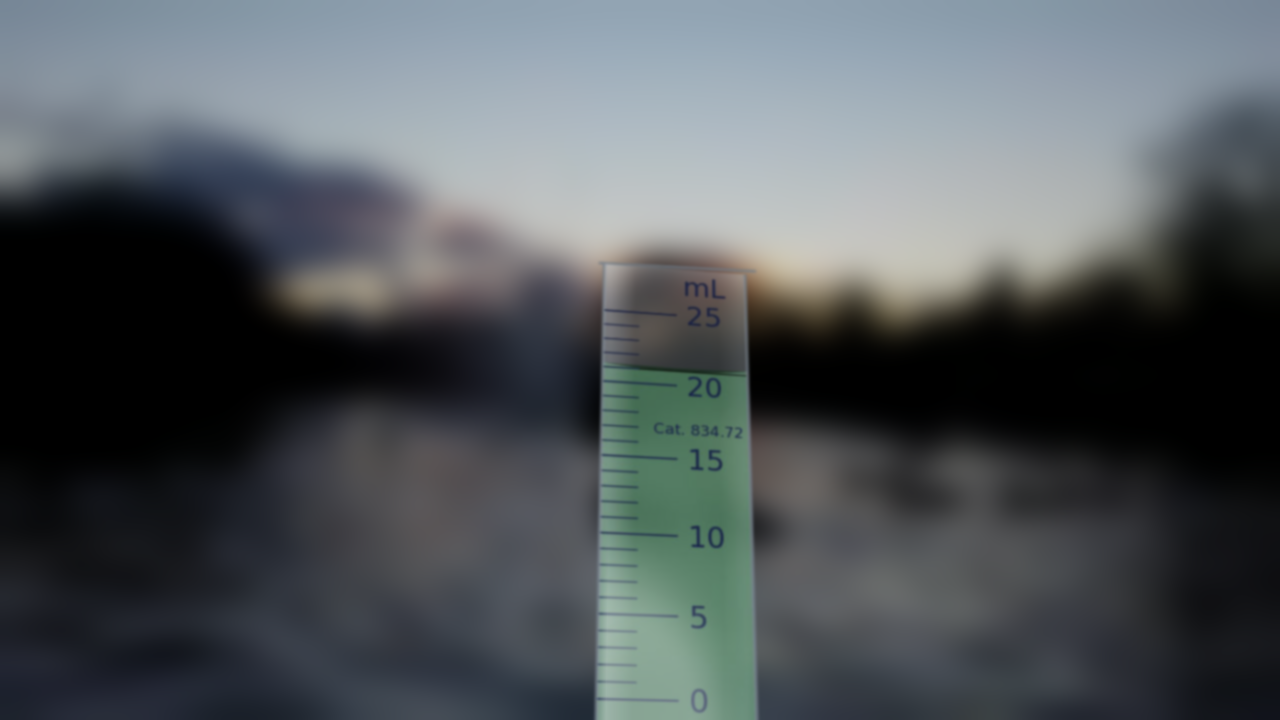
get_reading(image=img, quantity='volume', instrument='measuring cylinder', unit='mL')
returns 21 mL
